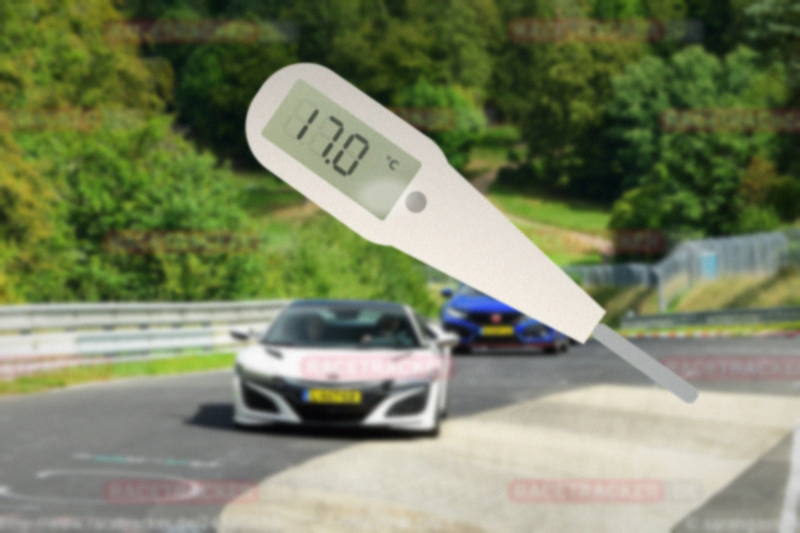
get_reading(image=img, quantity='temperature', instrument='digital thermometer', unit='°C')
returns 17.0 °C
